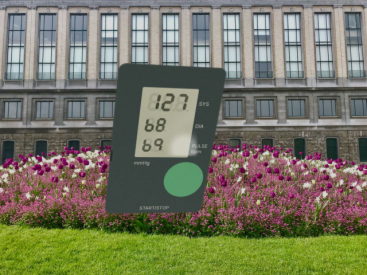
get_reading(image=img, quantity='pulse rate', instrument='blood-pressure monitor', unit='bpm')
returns 69 bpm
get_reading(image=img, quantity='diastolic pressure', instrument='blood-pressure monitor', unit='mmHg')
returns 68 mmHg
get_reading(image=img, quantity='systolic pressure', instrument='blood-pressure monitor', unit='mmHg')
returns 127 mmHg
